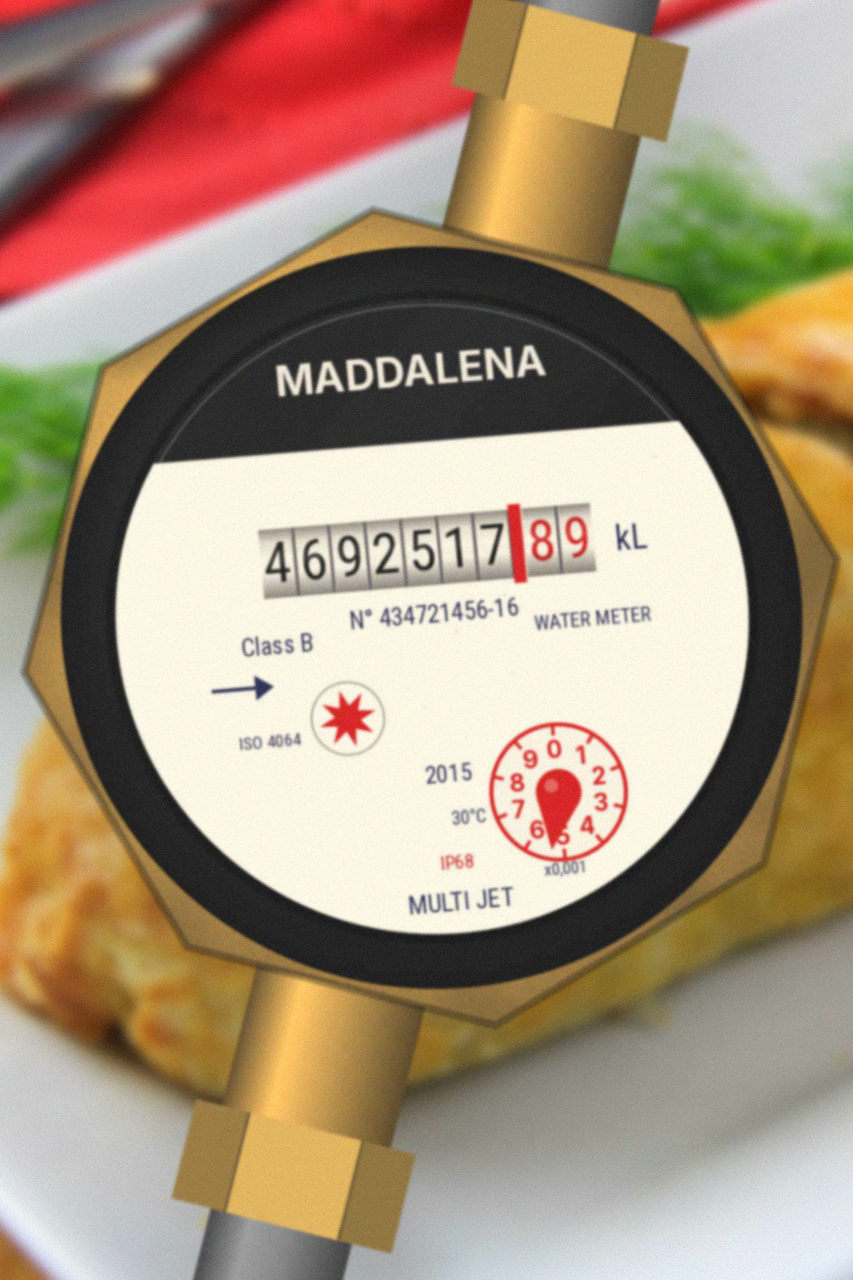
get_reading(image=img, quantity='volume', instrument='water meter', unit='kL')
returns 4692517.895 kL
